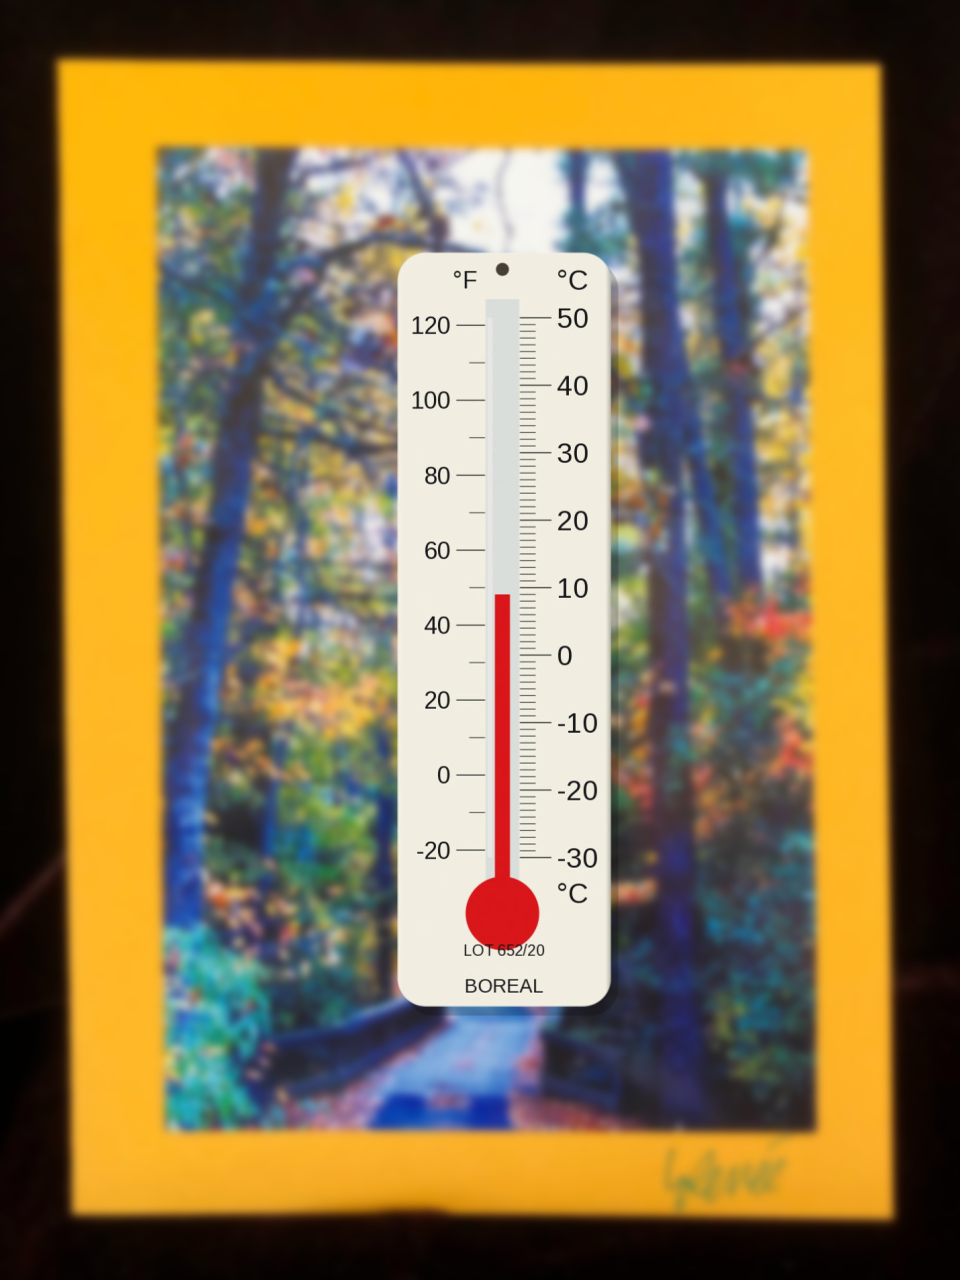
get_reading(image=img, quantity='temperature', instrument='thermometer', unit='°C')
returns 9 °C
